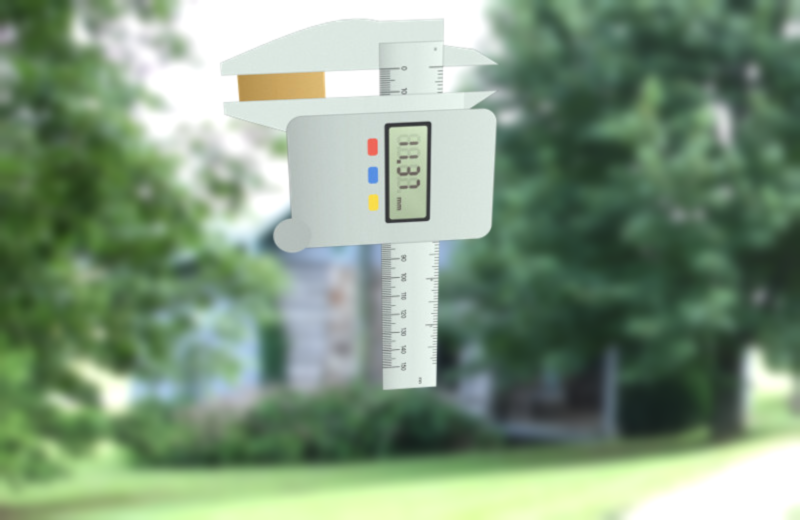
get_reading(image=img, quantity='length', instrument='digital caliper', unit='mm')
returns 11.37 mm
